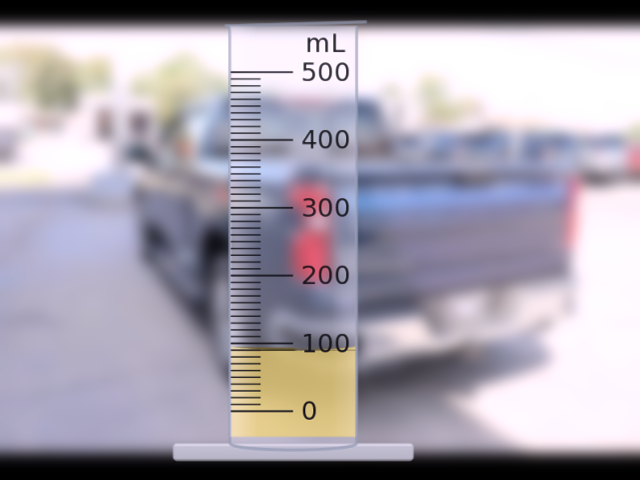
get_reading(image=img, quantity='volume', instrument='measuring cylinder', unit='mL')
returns 90 mL
